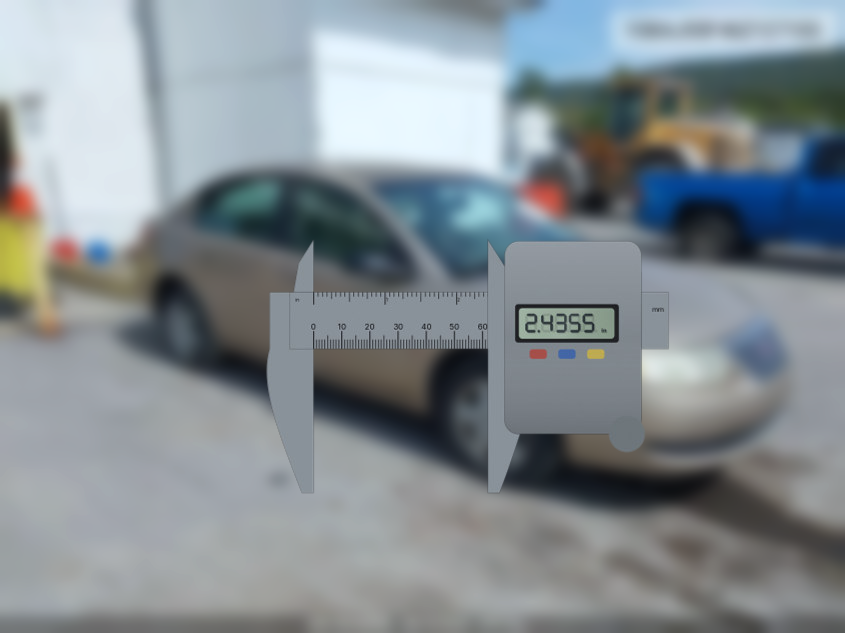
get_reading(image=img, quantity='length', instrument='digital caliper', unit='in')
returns 2.4355 in
